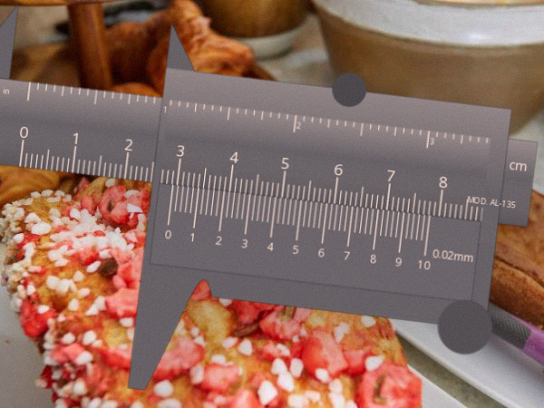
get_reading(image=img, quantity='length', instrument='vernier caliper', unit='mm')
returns 29.2 mm
